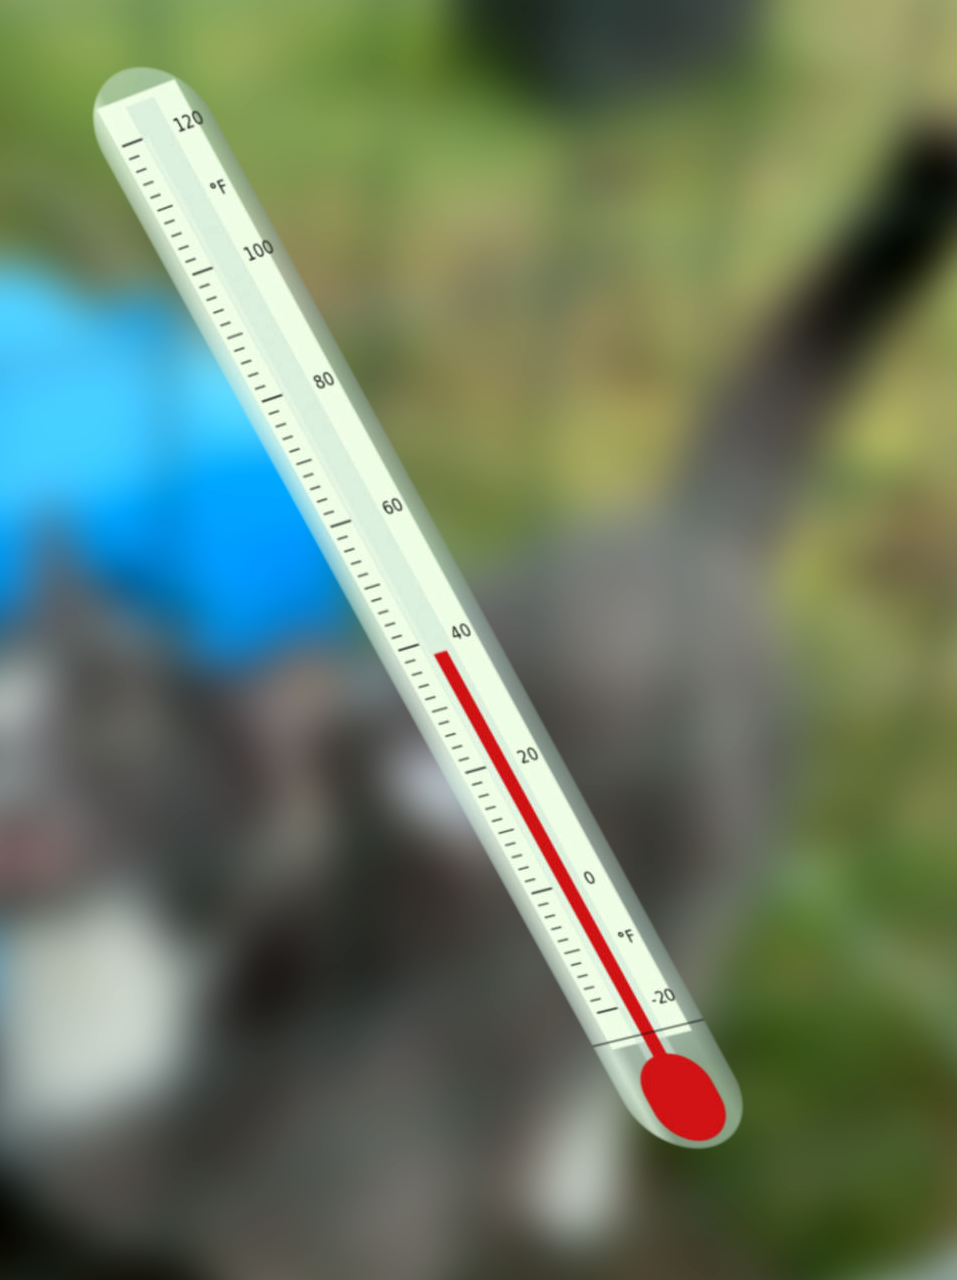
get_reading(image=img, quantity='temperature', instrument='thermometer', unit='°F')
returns 38 °F
